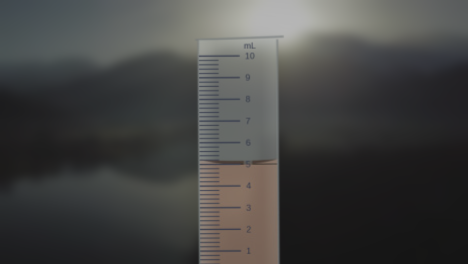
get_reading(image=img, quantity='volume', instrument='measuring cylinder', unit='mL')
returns 5 mL
